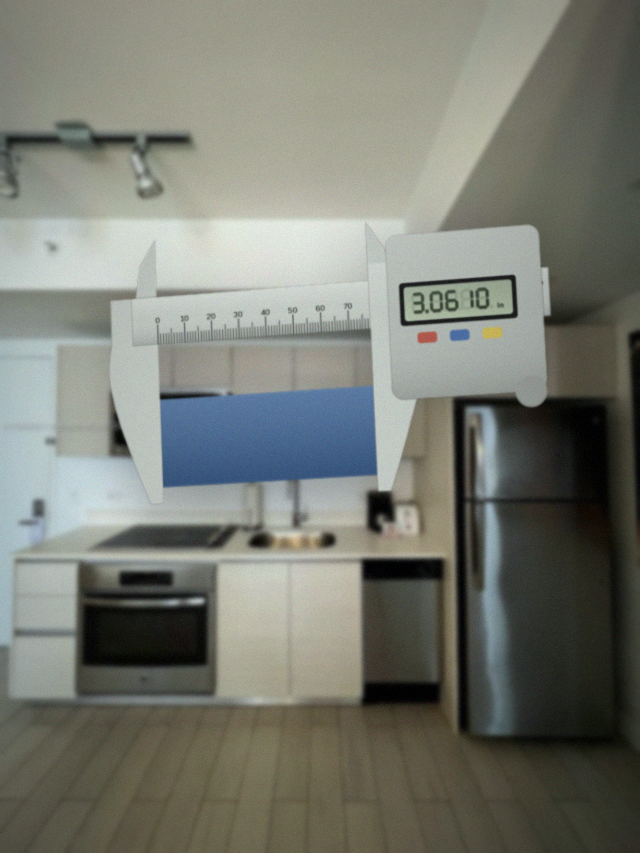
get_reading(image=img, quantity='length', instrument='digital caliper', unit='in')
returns 3.0610 in
